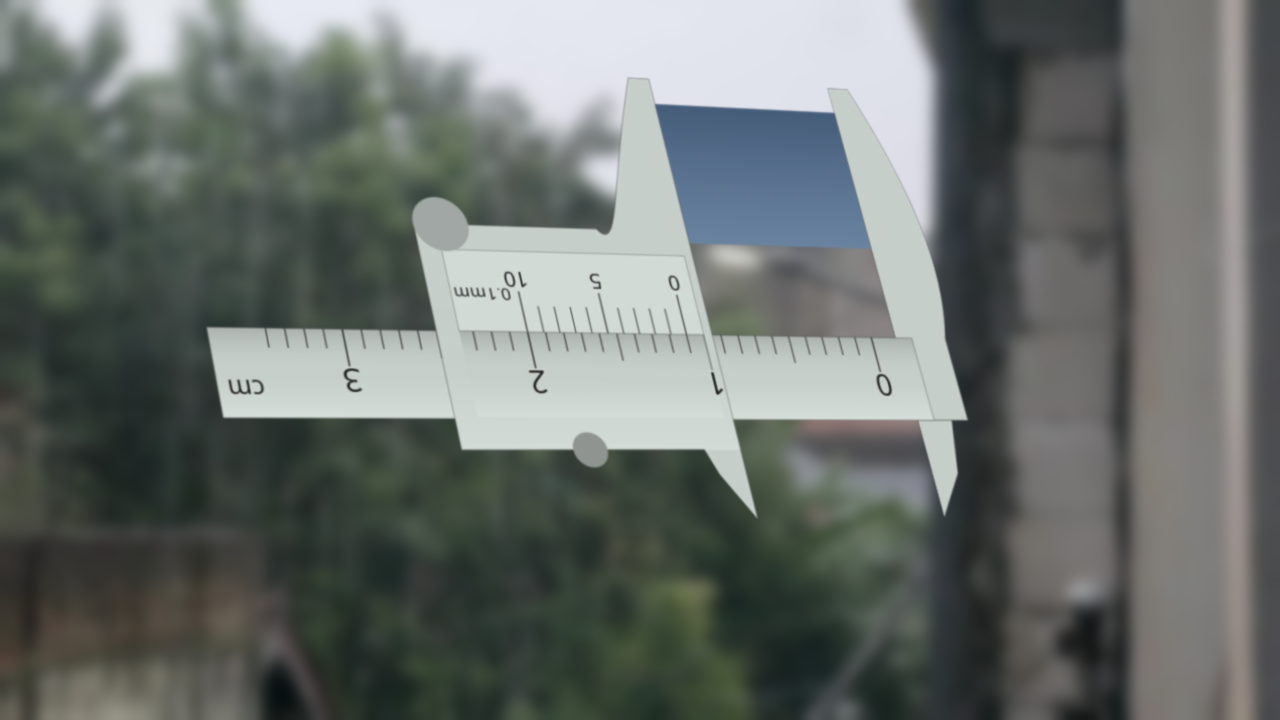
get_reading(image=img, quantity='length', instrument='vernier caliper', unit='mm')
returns 11.0 mm
